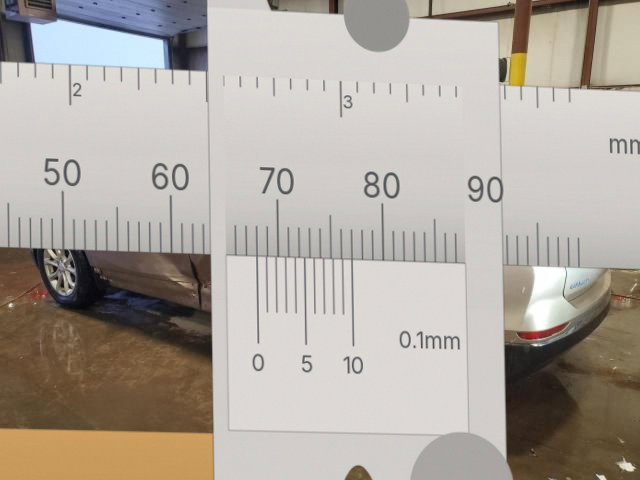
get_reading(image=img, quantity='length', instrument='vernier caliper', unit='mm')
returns 68.0 mm
